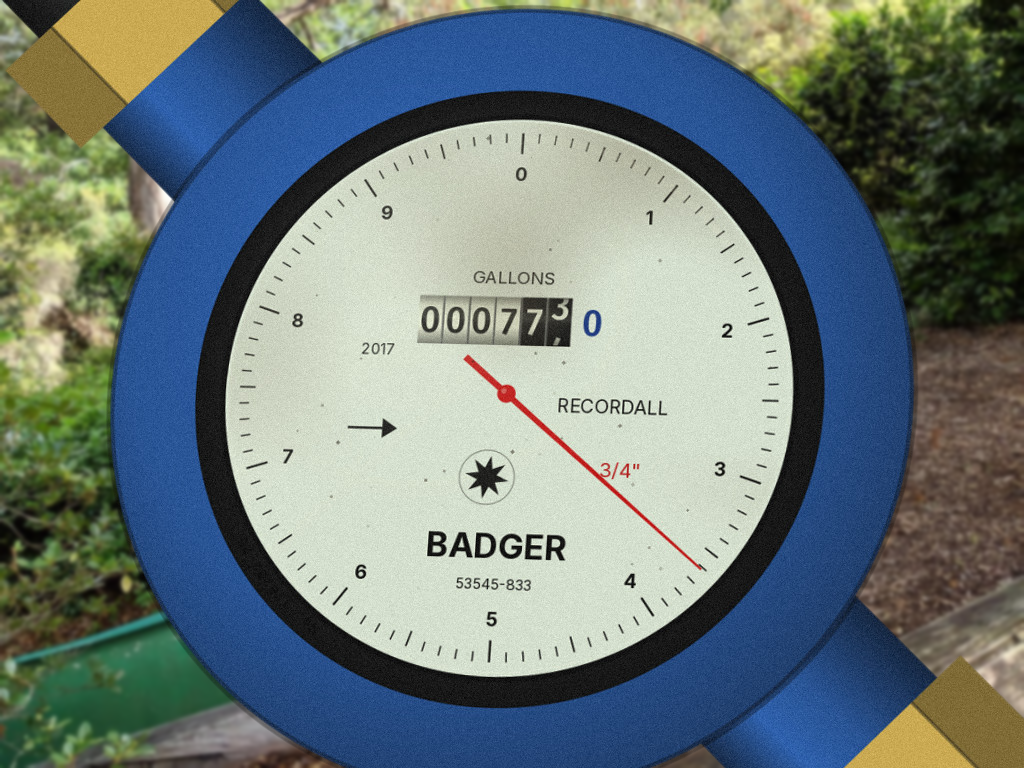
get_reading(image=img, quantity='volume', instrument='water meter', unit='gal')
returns 7733.6 gal
